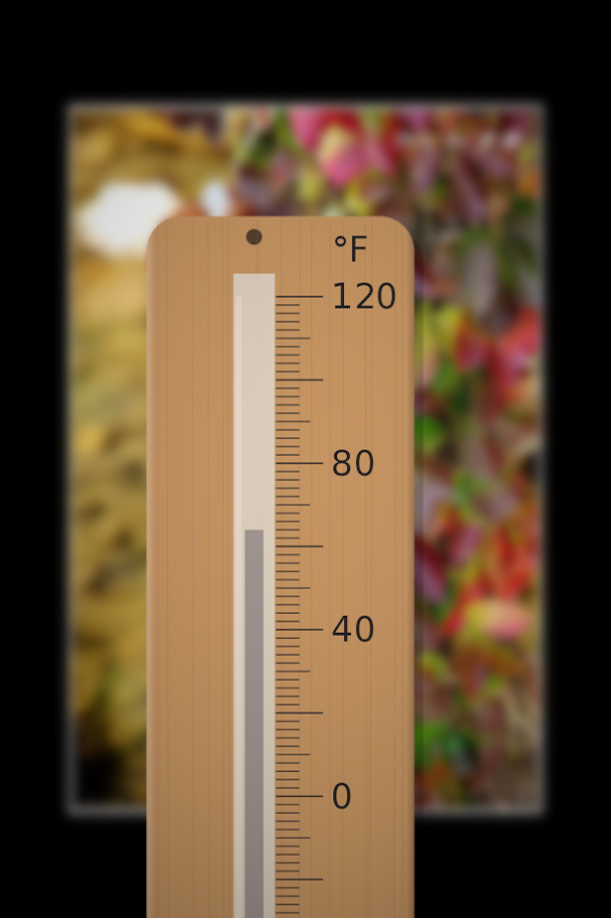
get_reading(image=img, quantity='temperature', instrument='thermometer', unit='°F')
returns 64 °F
